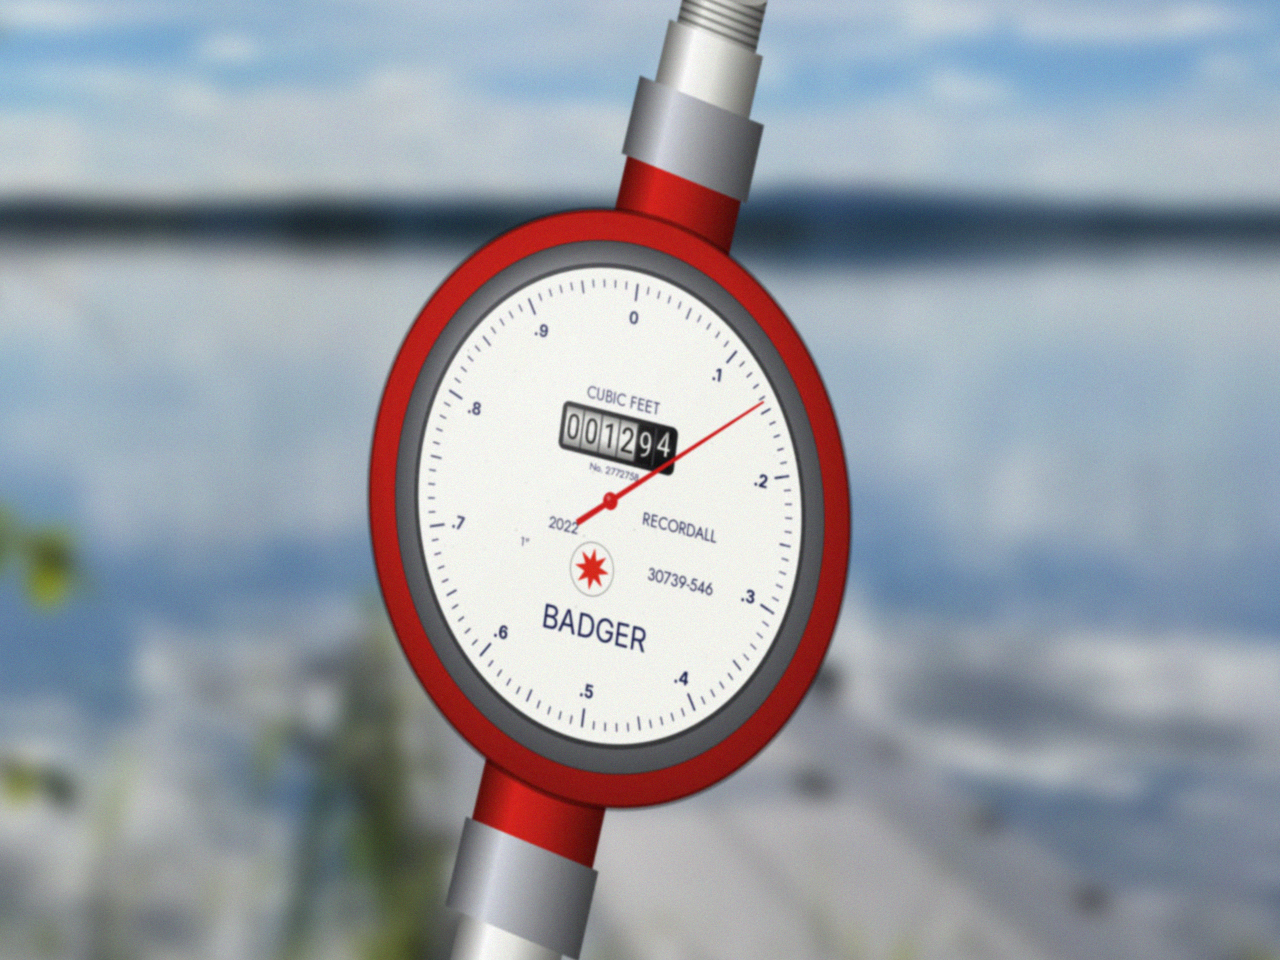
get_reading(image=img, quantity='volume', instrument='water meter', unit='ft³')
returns 1294.14 ft³
